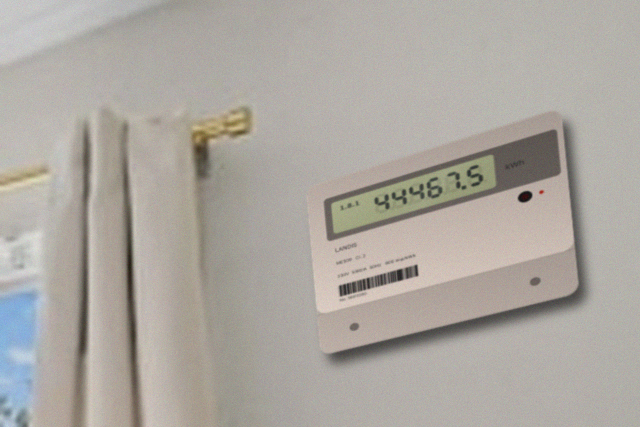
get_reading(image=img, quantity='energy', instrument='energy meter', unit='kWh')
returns 44467.5 kWh
